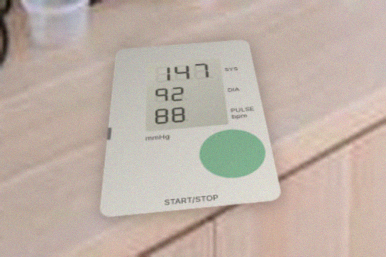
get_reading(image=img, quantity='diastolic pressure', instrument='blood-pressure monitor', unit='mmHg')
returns 92 mmHg
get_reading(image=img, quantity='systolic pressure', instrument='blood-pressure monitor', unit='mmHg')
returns 147 mmHg
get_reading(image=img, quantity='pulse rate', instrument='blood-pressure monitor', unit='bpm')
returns 88 bpm
